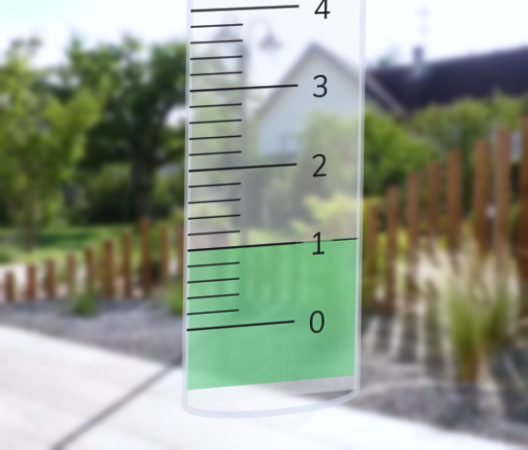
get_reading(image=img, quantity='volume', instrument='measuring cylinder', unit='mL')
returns 1 mL
